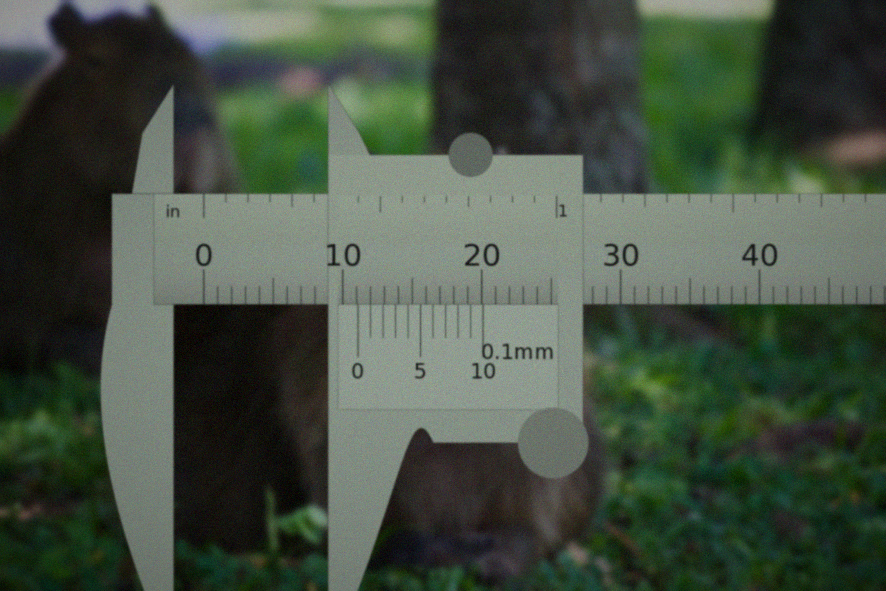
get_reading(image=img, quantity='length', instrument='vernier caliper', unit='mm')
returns 11.1 mm
